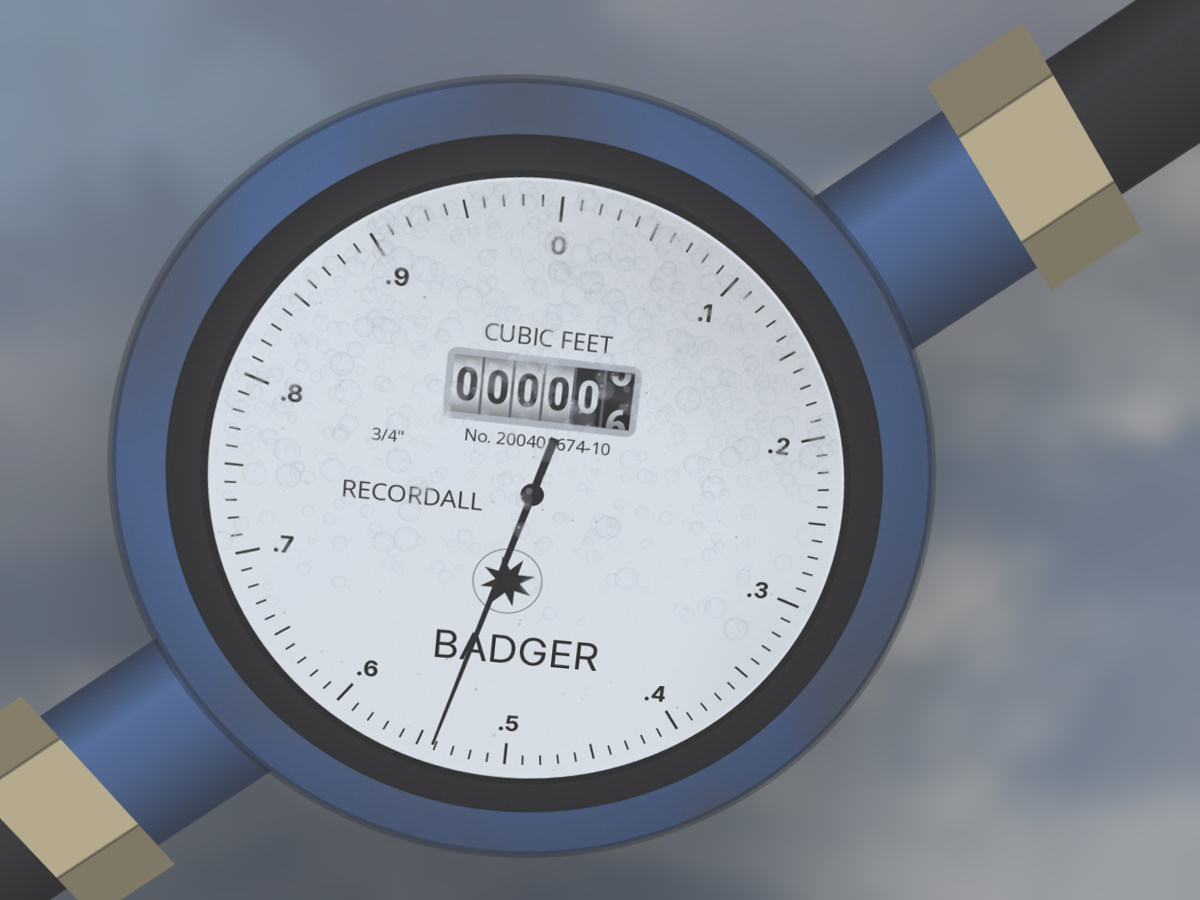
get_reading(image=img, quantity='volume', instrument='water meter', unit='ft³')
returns 5.54 ft³
